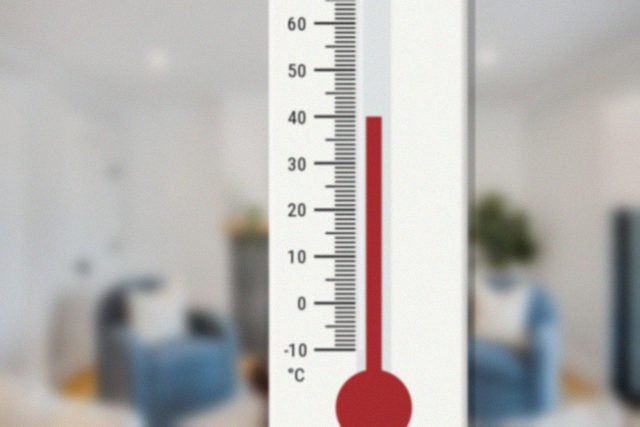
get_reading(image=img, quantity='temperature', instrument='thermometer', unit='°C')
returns 40 °C
